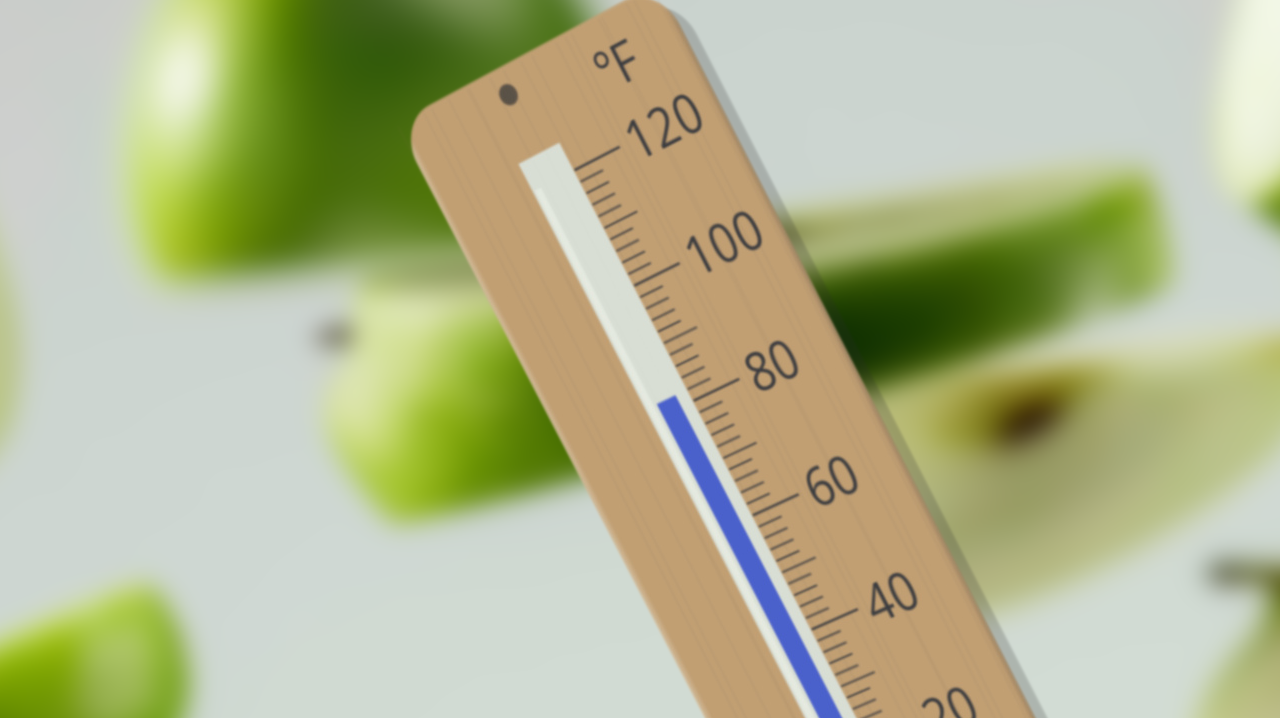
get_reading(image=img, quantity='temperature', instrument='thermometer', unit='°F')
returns 82 °F
